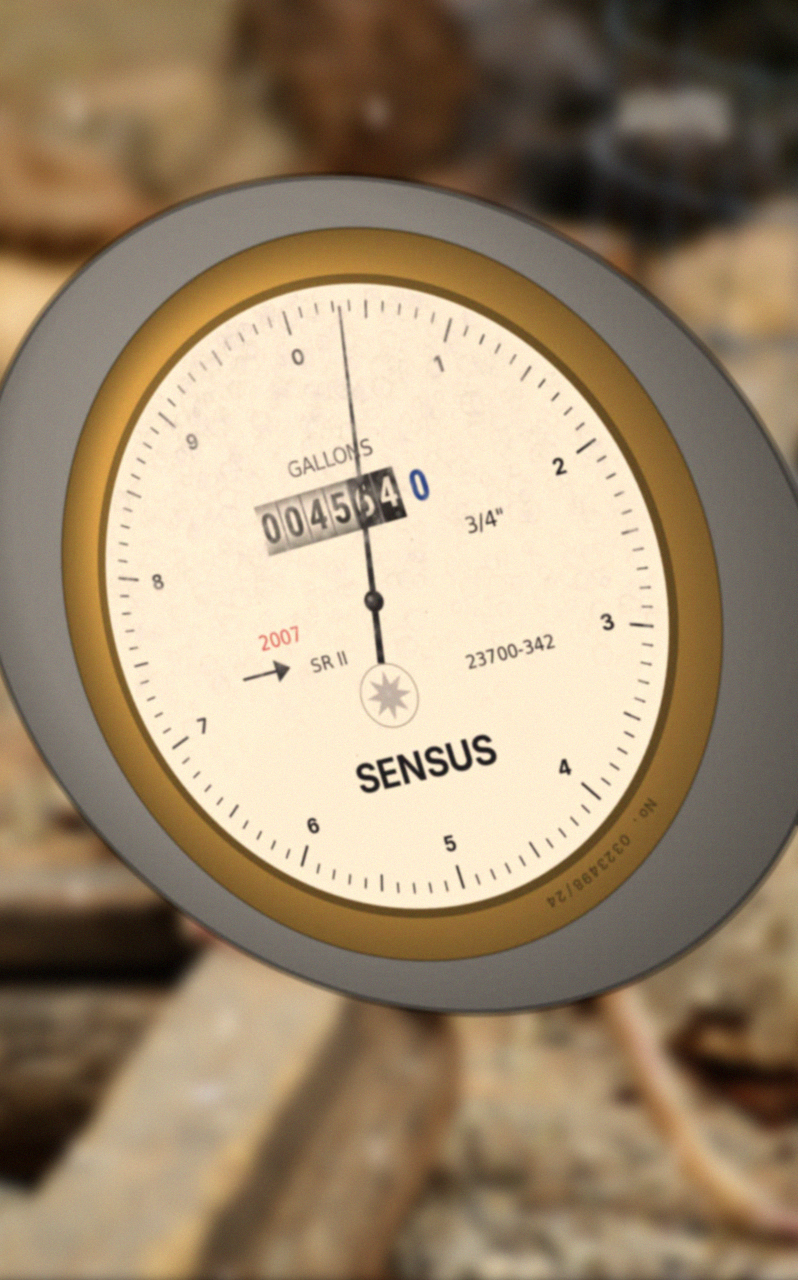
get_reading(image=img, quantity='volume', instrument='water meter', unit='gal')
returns 45640.3 gal
